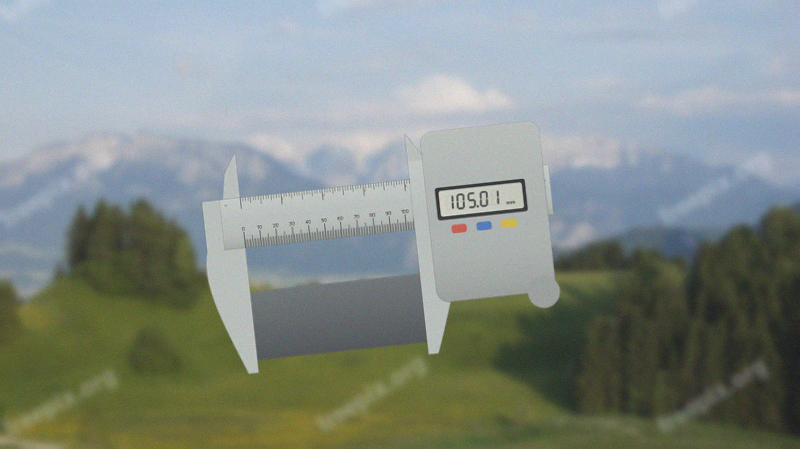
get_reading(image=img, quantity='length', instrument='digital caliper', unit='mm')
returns 105.01 mm
